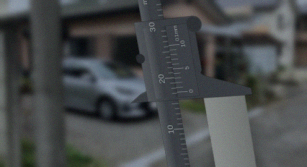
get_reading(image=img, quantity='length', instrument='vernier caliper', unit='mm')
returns 17.2 mm
